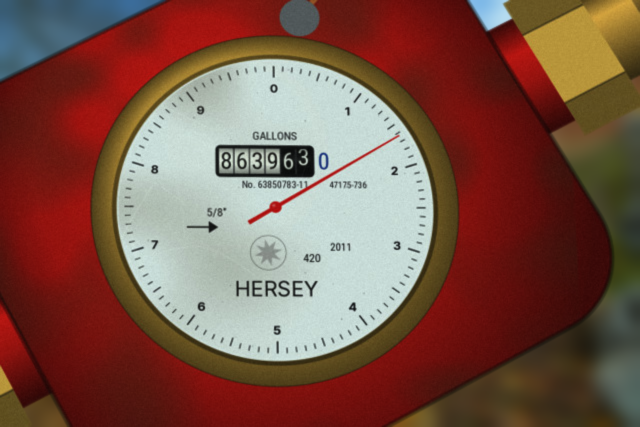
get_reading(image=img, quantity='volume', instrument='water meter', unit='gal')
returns 8639631.6 gal
